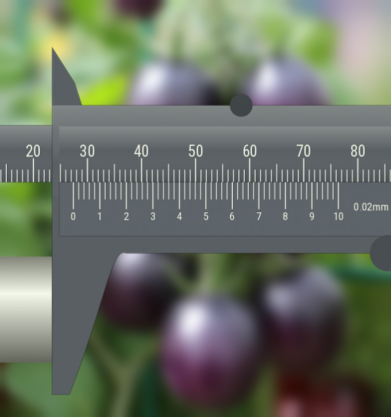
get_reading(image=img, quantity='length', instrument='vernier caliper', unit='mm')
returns 27.4 mm
